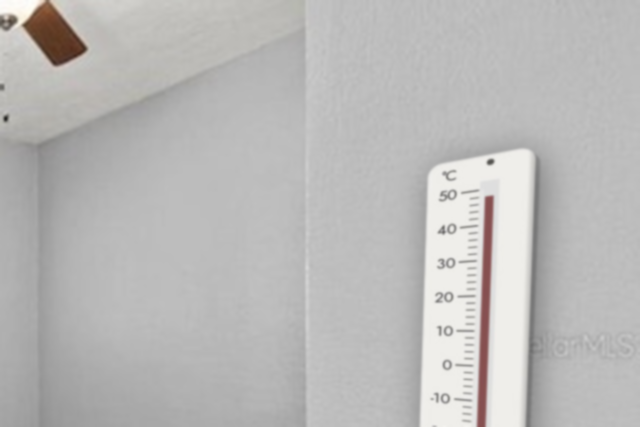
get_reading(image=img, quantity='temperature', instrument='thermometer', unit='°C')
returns 48 °C
